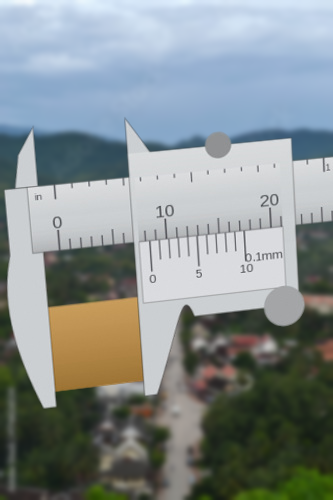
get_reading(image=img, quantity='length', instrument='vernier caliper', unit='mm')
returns 8.4 mm
